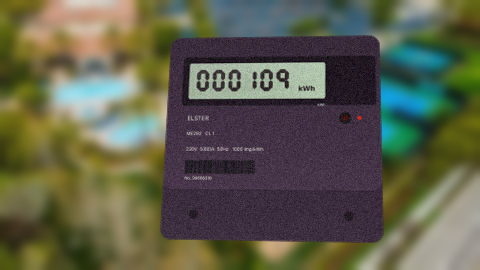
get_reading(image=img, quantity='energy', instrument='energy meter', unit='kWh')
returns 109 kWh
